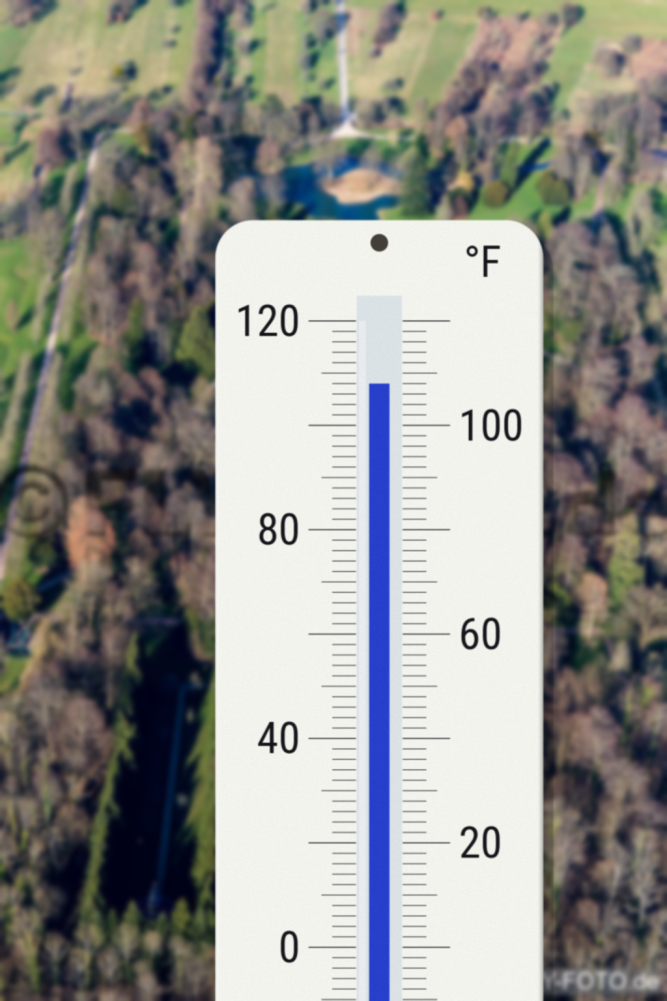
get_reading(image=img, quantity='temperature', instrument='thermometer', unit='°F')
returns 108 °F
